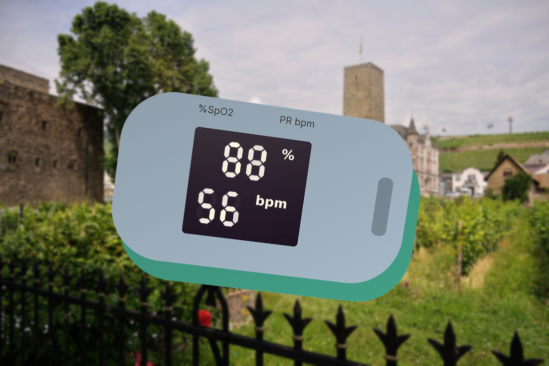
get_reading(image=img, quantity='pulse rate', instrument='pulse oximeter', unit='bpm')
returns 56 bpm
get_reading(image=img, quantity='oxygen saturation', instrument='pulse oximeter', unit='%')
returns 88 %
